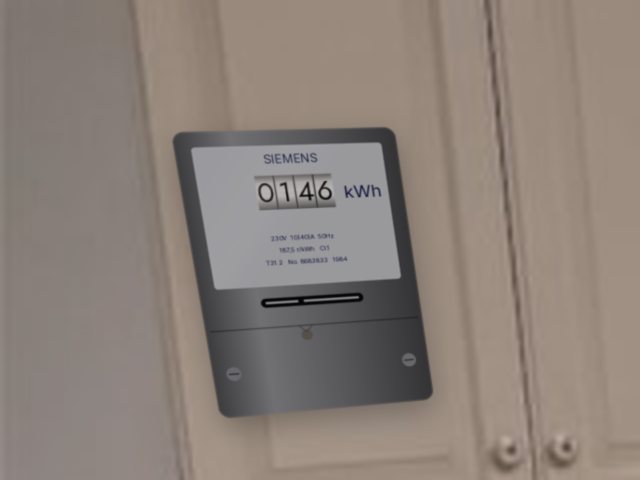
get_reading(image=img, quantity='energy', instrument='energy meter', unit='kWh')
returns 146 kWh
